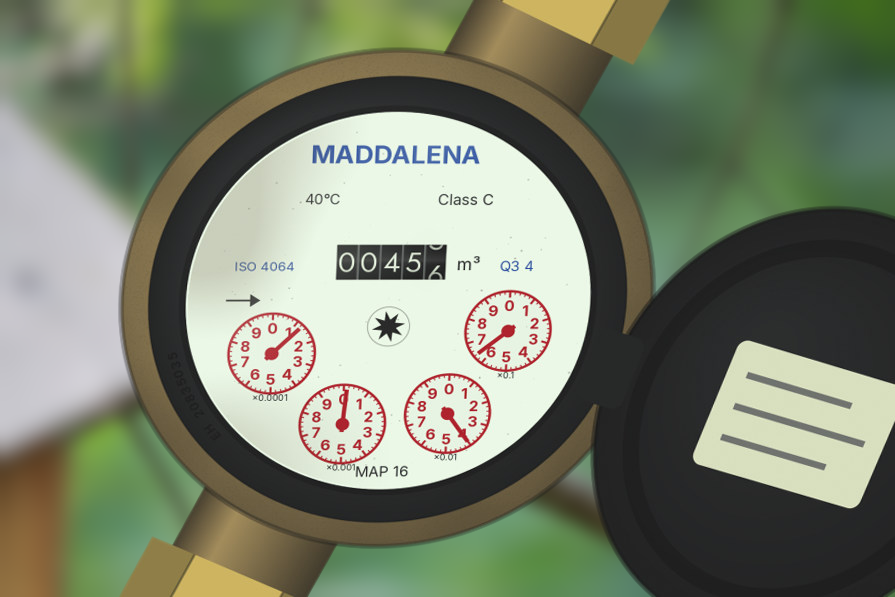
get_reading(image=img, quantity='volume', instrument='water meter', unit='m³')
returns 455.6401 m³
